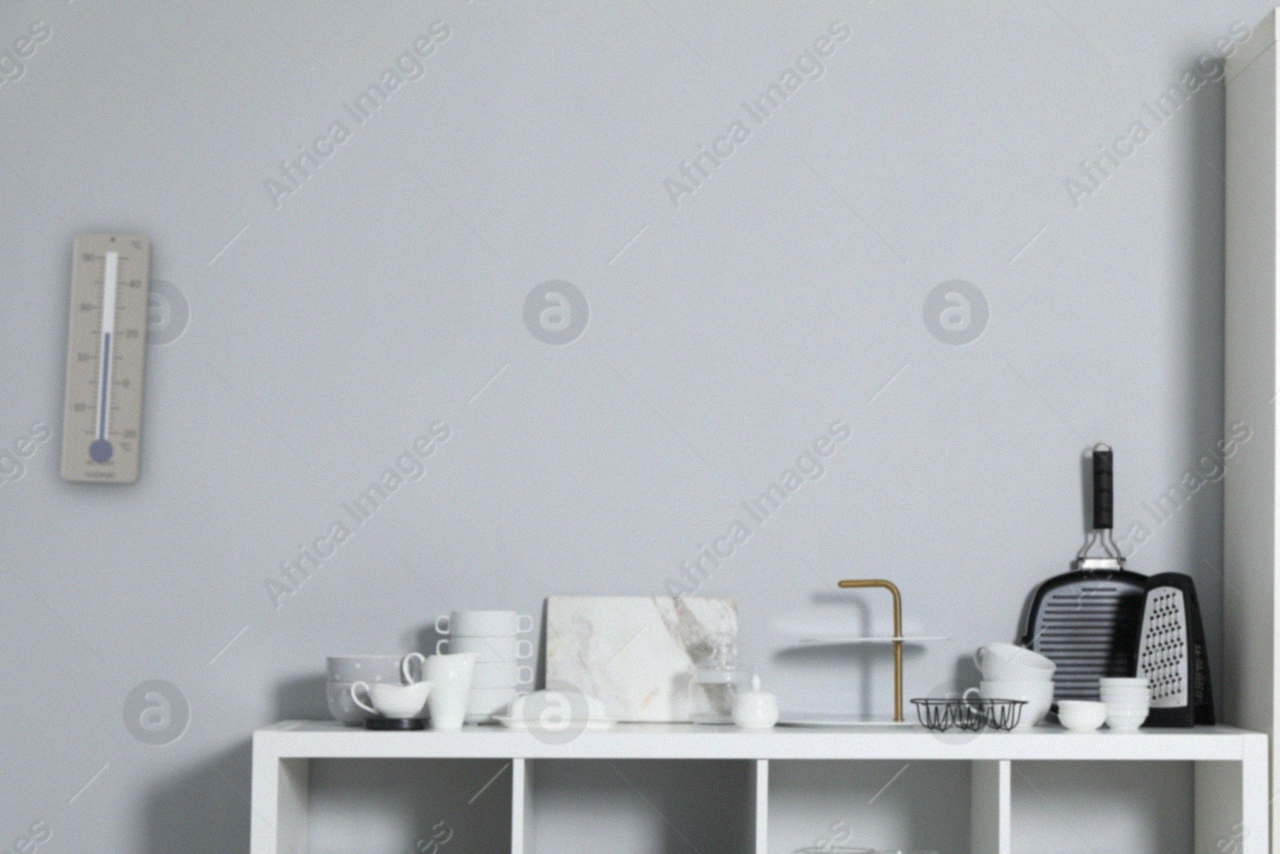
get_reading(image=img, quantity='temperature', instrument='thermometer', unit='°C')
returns 20 °C
